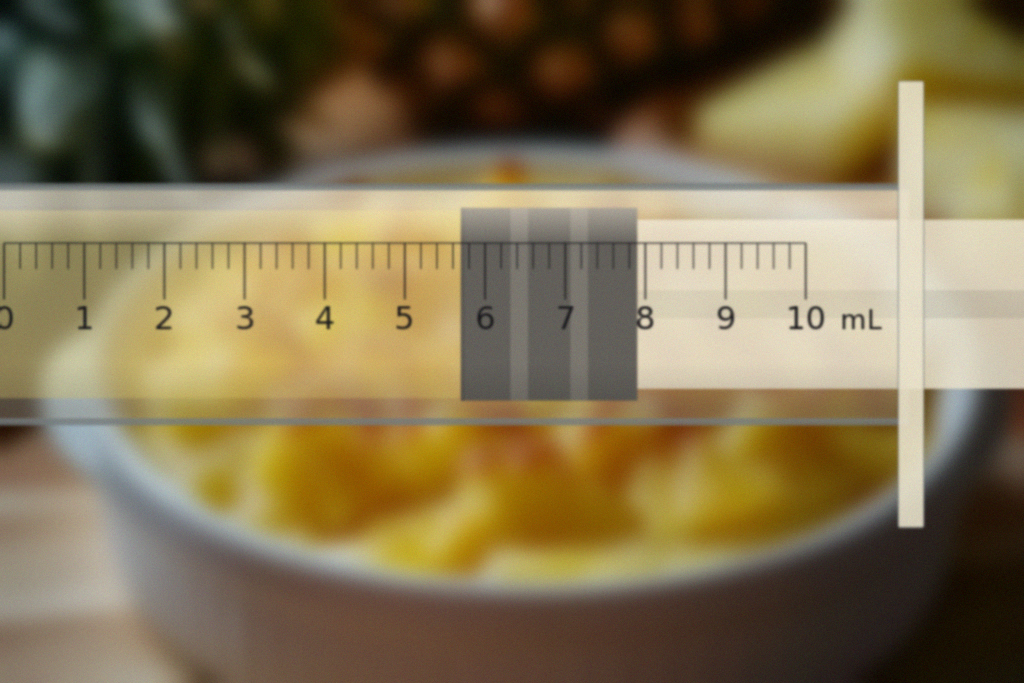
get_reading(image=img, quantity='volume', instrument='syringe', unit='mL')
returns 5.7 mL
